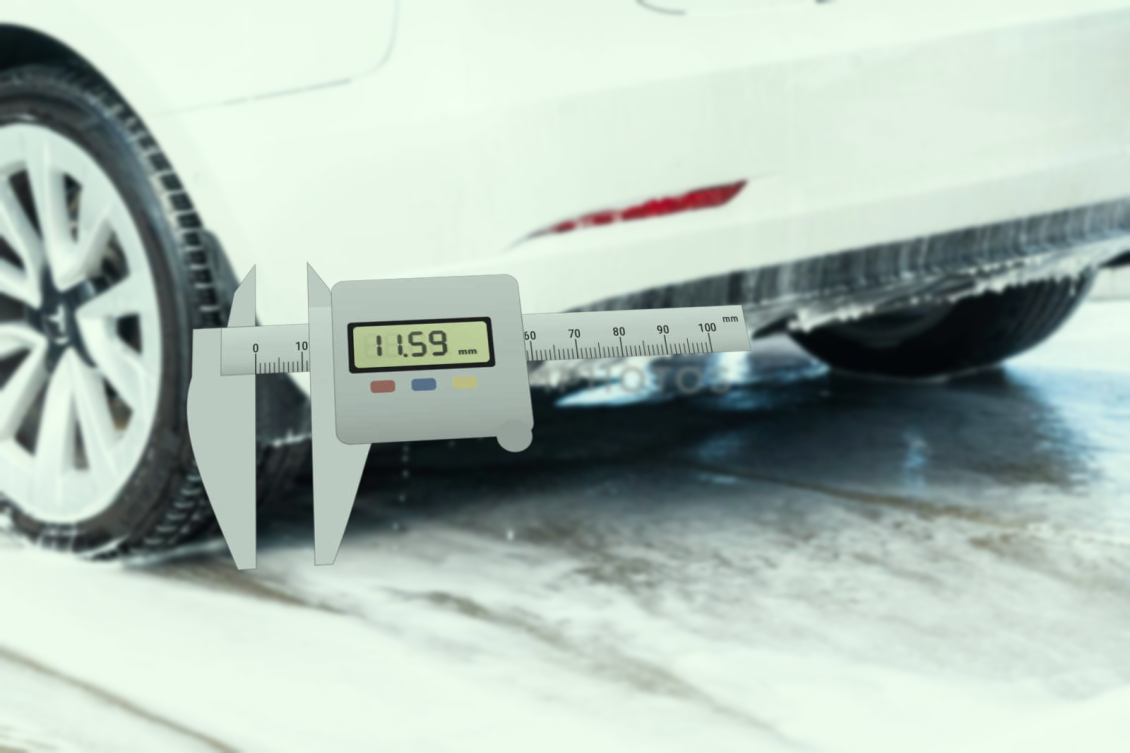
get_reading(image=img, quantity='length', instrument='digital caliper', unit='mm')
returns 11.59 mm
